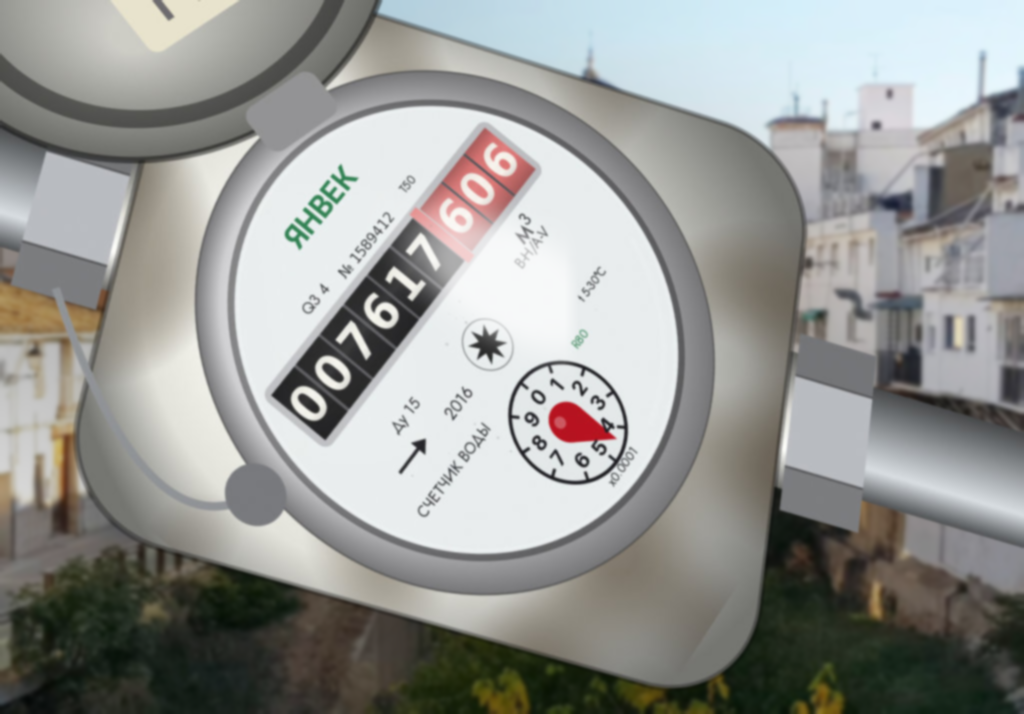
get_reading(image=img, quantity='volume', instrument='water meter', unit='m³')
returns 7617.6064 m³
